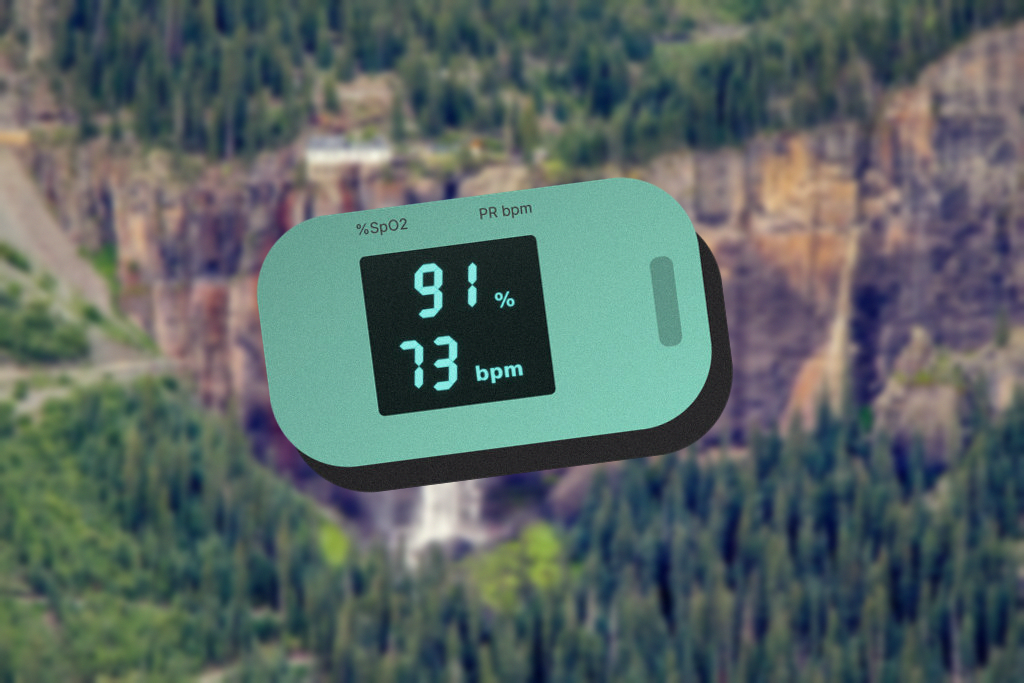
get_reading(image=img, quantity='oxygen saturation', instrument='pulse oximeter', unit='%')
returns 91 %
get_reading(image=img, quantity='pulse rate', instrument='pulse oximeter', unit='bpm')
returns 73 bpm
